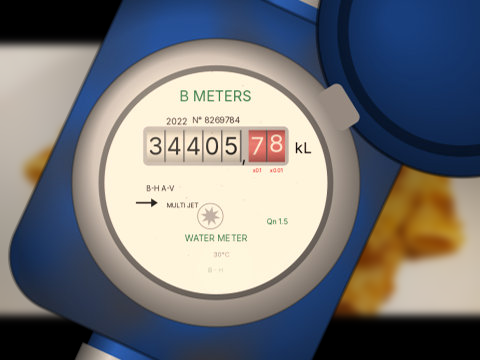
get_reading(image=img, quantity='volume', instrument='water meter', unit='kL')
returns 34405.78 kL
